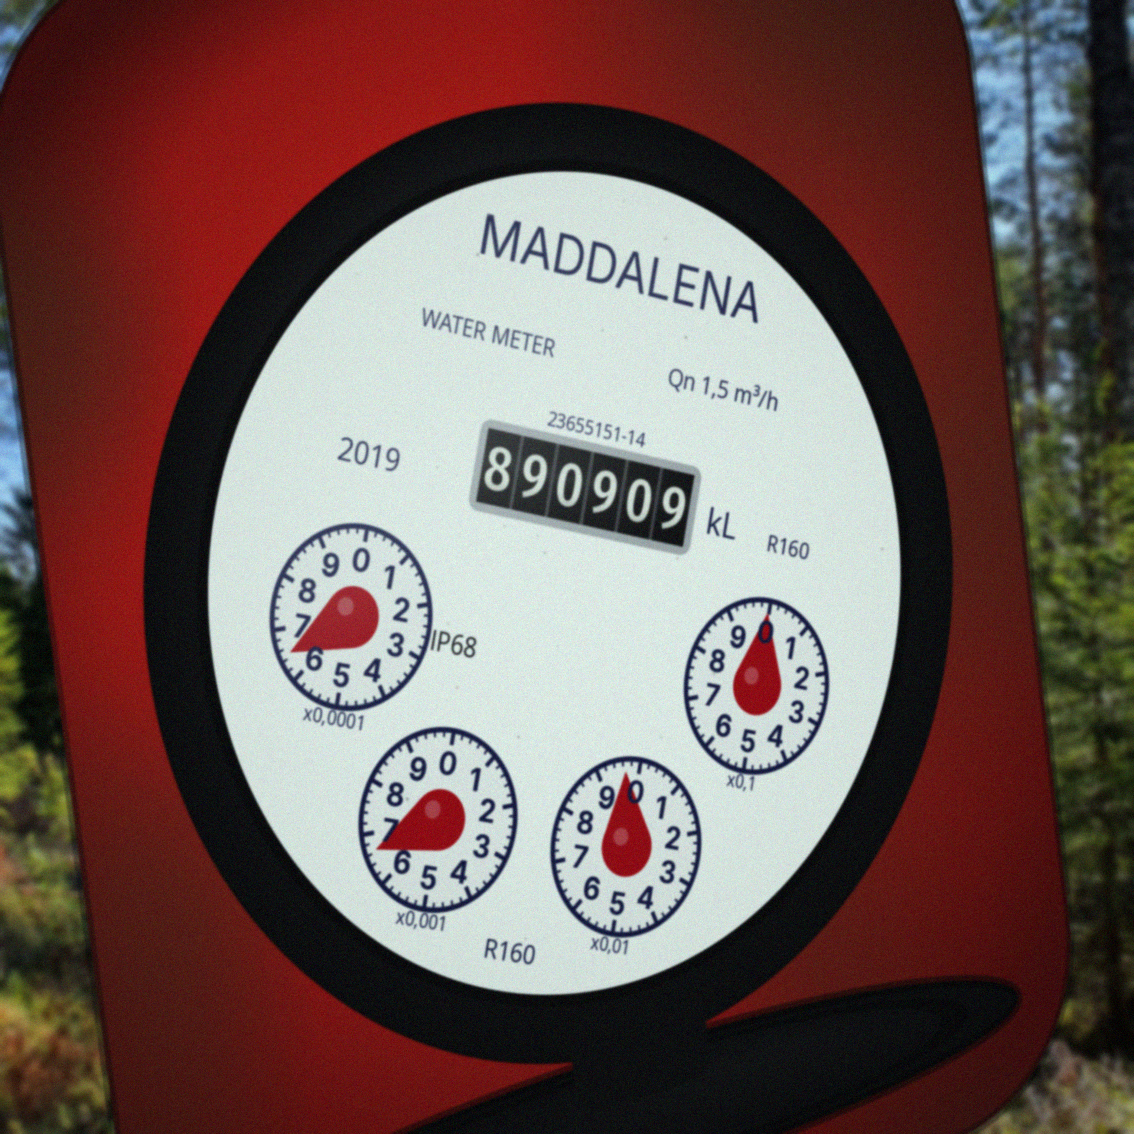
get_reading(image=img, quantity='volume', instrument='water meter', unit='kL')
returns 890908.9966 kL
